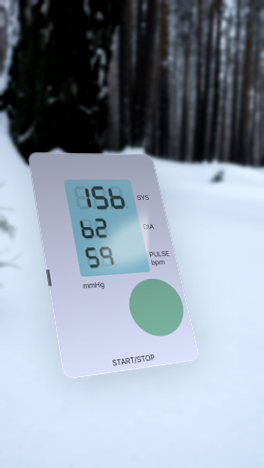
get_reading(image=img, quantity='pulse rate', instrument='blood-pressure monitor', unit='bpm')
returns 59 bpm
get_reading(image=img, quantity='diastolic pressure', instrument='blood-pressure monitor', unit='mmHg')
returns 62 mmHg
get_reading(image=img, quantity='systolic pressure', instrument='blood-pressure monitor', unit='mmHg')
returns 156 mmHg
